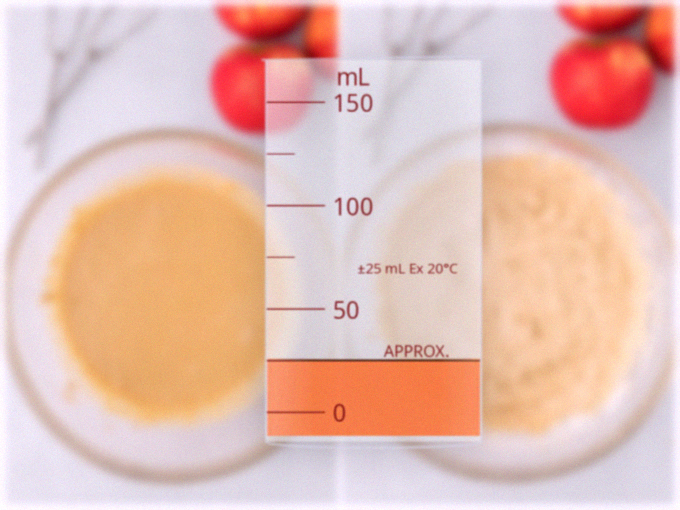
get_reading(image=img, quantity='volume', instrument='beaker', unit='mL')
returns 25 mL
